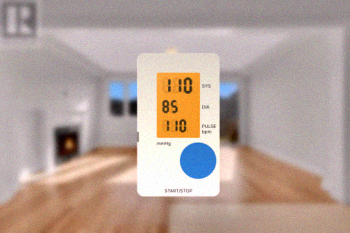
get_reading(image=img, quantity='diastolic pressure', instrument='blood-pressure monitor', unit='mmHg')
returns 85 mmHg
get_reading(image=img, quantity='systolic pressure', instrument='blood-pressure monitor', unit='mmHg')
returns 110 mmHg
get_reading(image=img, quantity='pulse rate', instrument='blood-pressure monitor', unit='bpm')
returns 110 bpm
